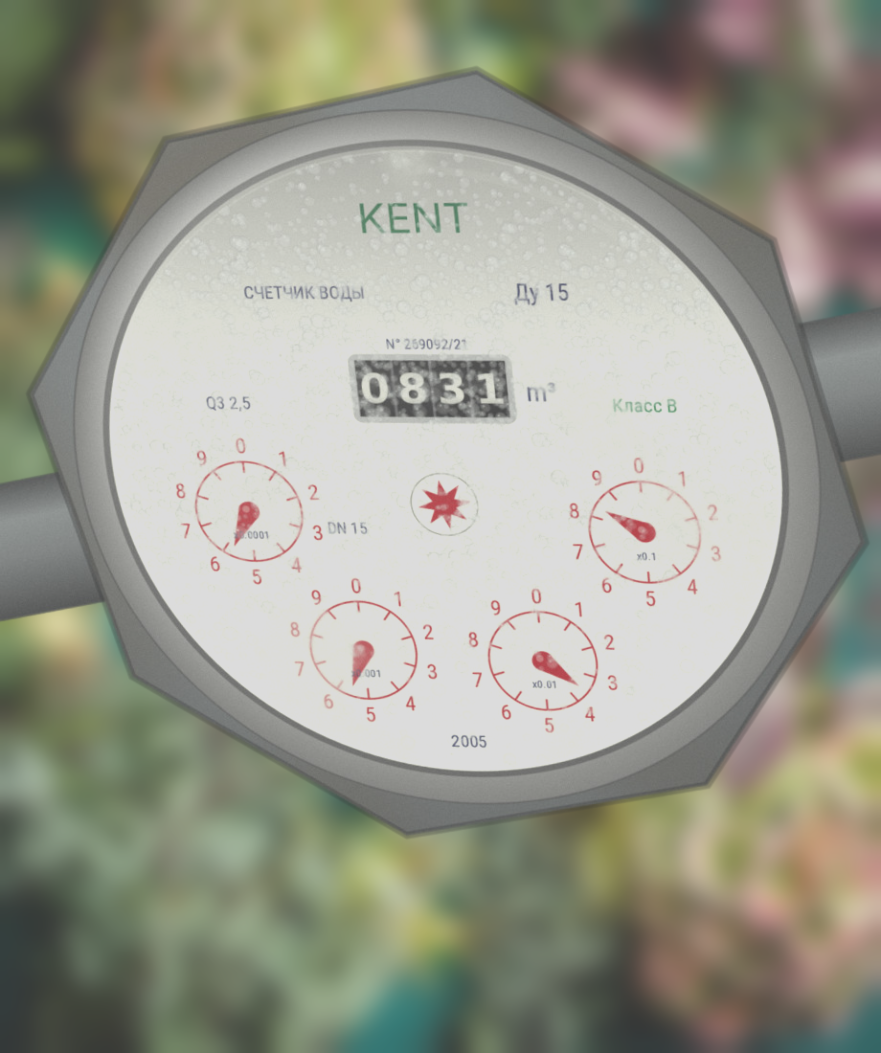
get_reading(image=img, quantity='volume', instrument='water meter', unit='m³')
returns 831.8355 m³
